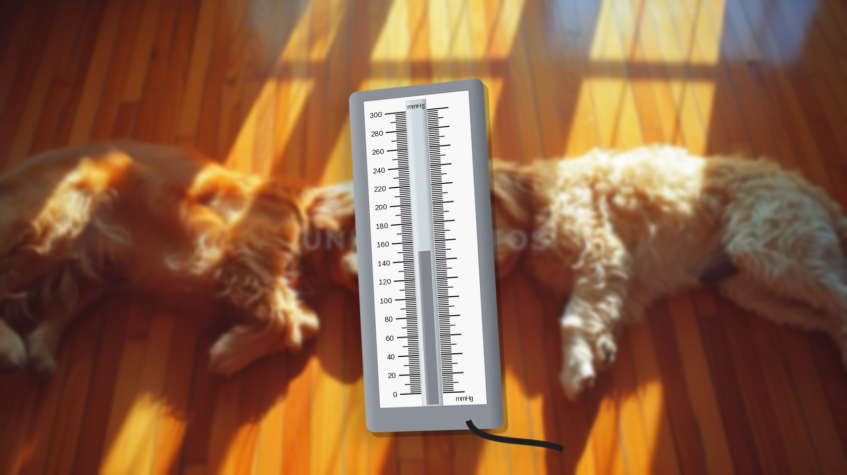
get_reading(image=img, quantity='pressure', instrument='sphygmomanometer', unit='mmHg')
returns 150 mmHg
